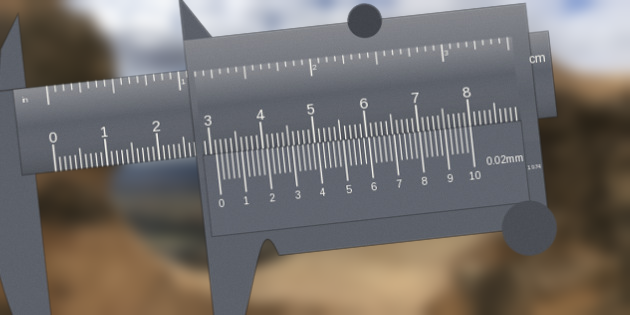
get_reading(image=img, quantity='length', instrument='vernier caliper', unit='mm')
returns 31.0 mm
